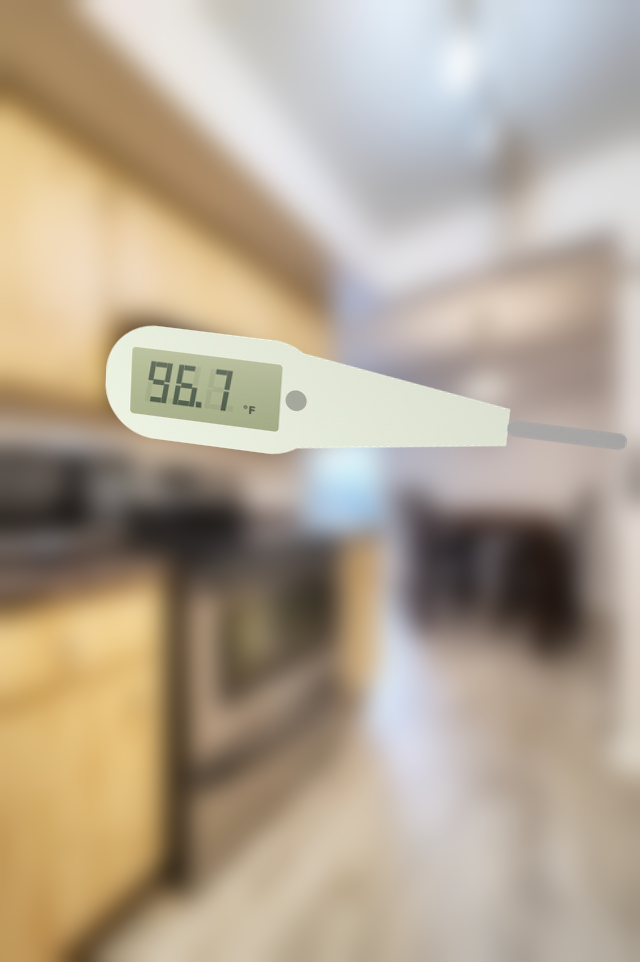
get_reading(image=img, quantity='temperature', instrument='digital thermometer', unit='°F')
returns 96.7 °F
